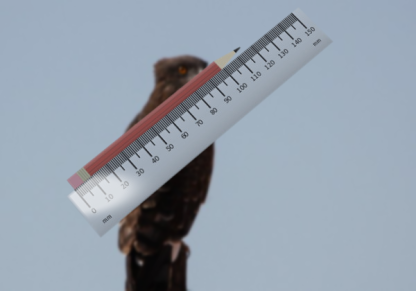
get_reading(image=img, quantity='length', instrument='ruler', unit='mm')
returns 115 mm
